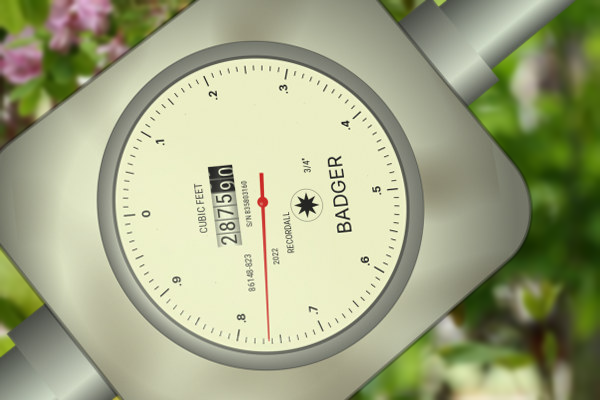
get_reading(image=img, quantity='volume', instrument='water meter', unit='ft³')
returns 287589.76 ft³
